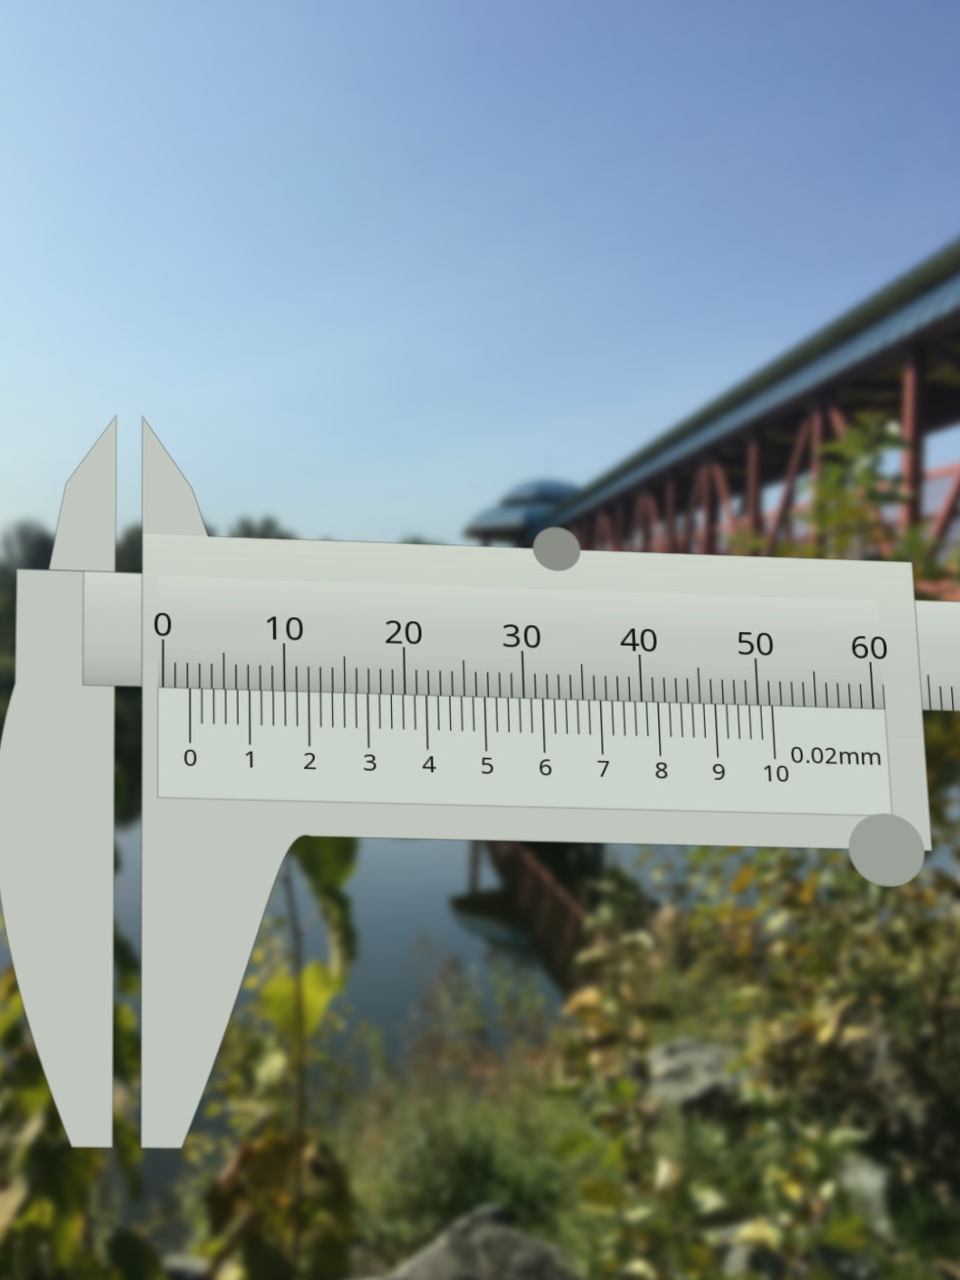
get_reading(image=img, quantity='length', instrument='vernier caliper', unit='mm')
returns 2.2 mm
